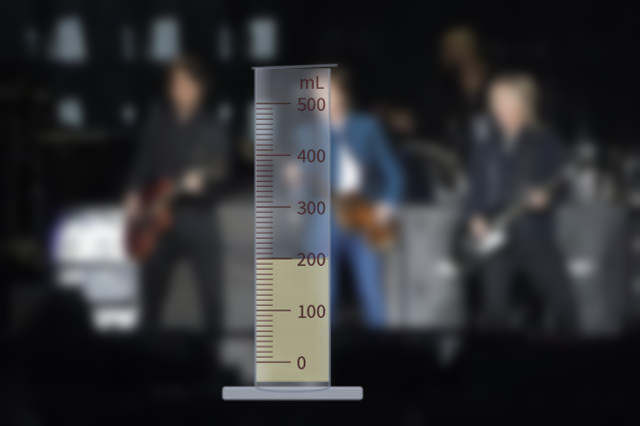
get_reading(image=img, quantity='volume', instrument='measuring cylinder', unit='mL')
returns 200 mL
